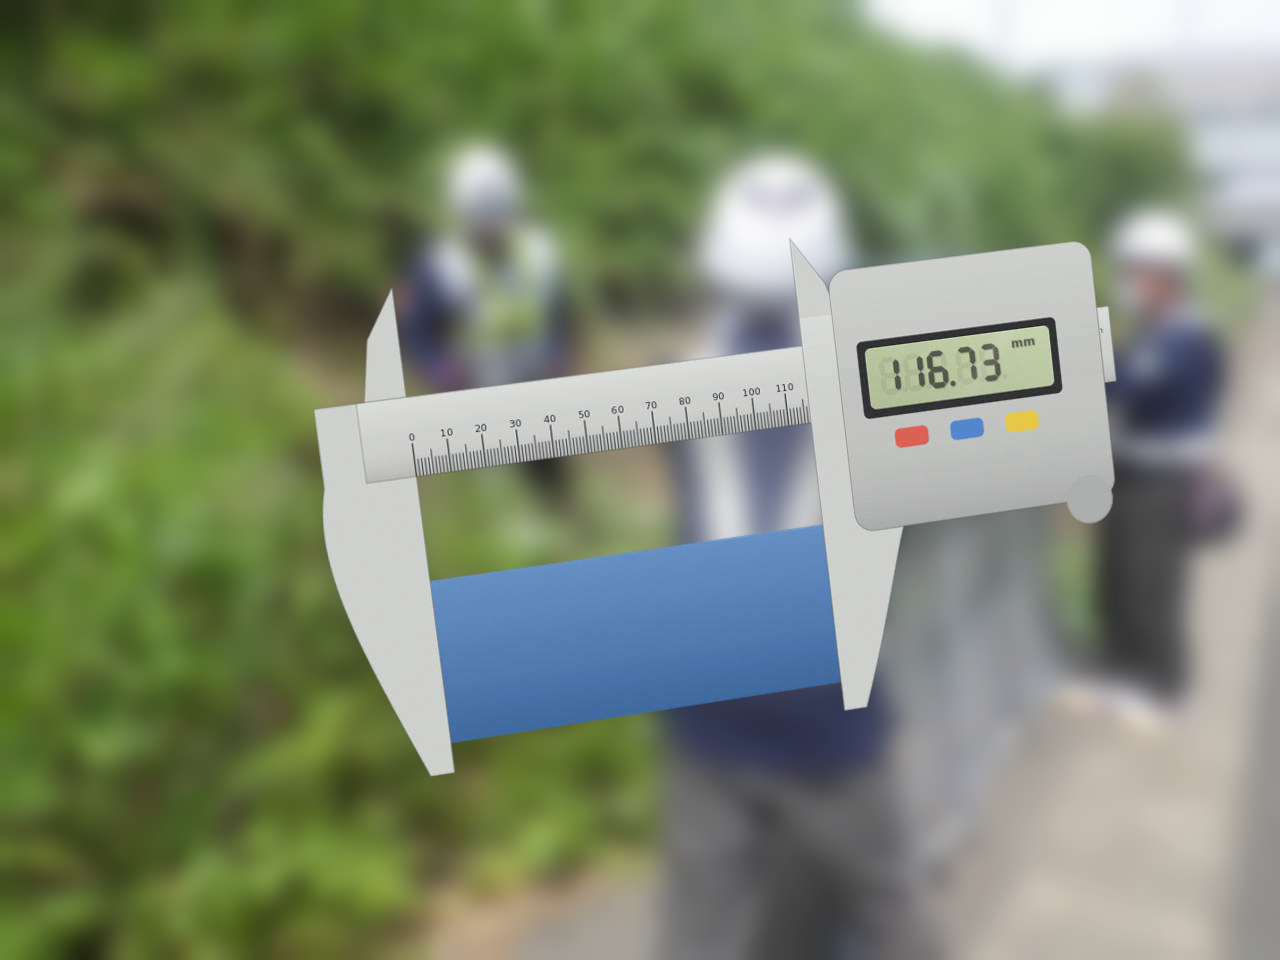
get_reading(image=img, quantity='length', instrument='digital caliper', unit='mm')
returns 116.73 mm
